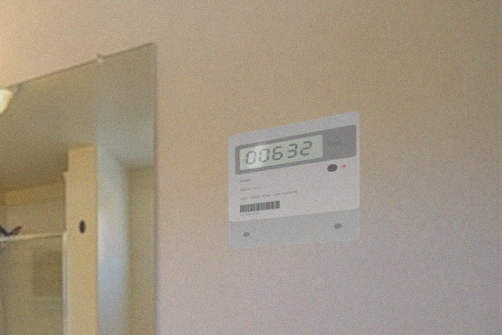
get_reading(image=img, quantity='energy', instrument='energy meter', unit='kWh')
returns 632 kWh
